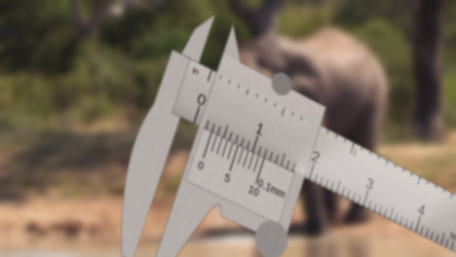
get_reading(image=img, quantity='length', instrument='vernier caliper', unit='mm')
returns 3.0 mm
